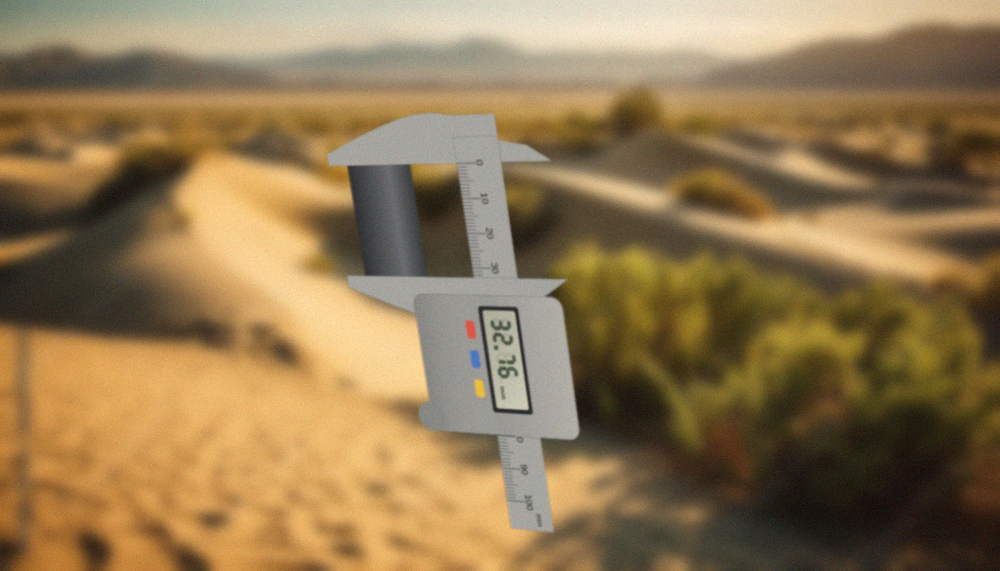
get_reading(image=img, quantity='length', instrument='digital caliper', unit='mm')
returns 32.76 mm
